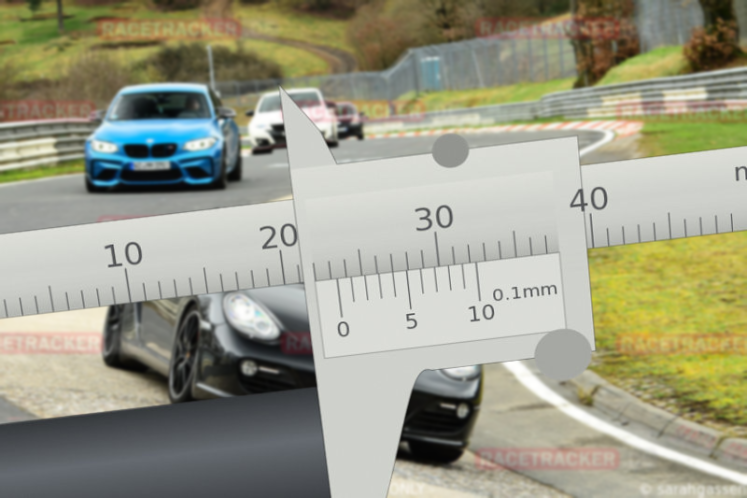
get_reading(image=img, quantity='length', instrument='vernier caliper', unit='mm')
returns 23.4 mm
